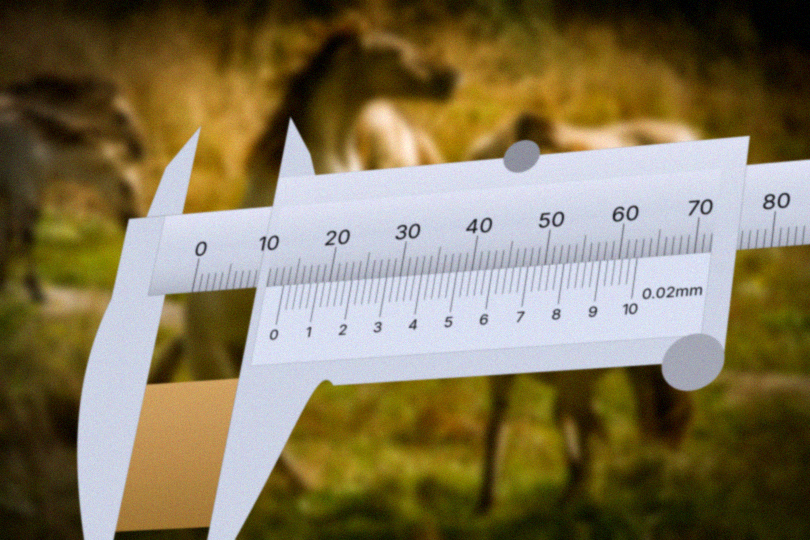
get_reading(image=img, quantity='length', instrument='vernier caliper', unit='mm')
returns 13.4 mm
